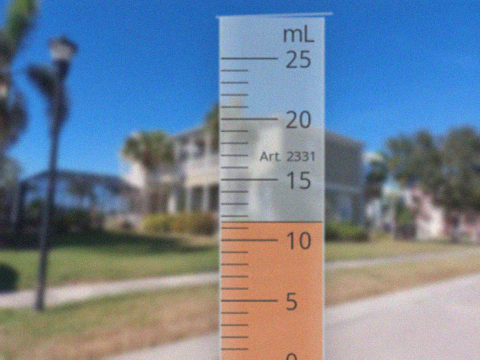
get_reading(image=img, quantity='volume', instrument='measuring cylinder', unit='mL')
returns 11.5 mL
